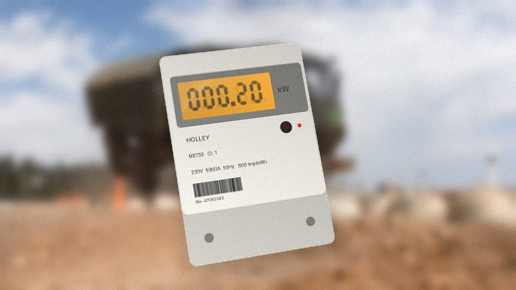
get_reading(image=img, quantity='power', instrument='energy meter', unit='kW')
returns 0.20 kW
